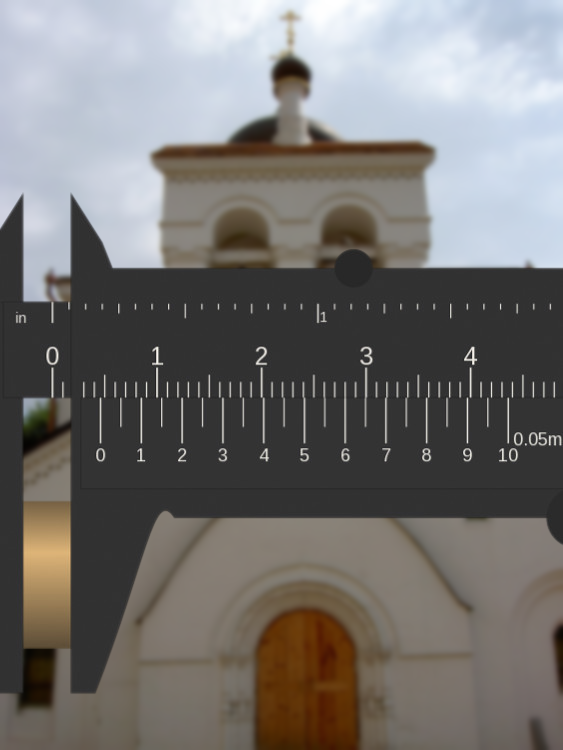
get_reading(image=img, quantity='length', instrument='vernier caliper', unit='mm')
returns 4.6 mm
